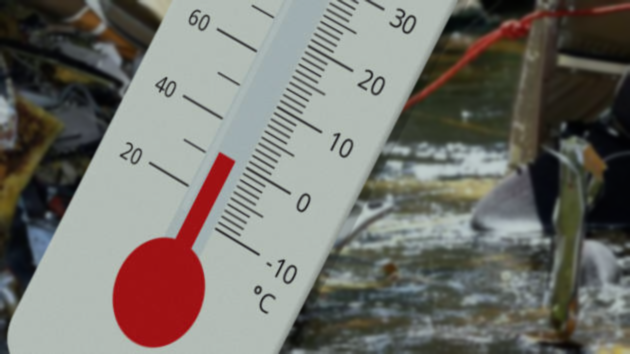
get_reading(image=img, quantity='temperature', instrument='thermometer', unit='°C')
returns 0 °C
